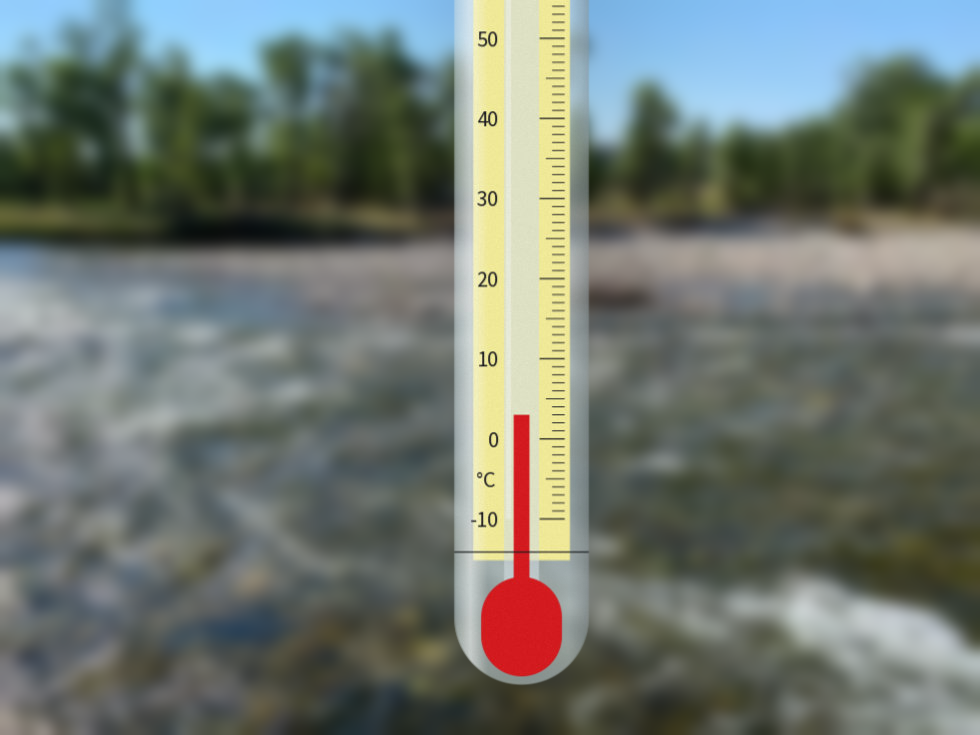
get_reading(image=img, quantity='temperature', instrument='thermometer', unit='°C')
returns 3 °C
